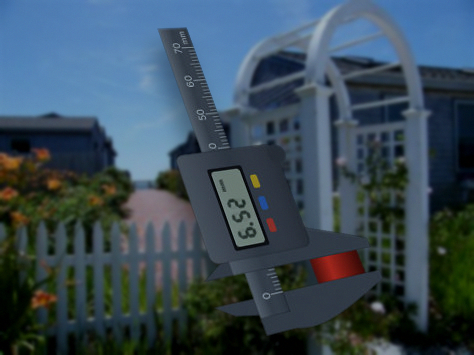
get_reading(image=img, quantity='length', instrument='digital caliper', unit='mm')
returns 6.52 mm
